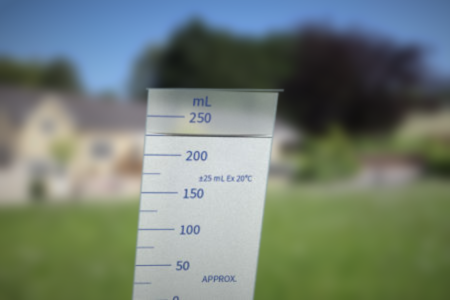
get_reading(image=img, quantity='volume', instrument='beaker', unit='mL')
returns 225 mL
